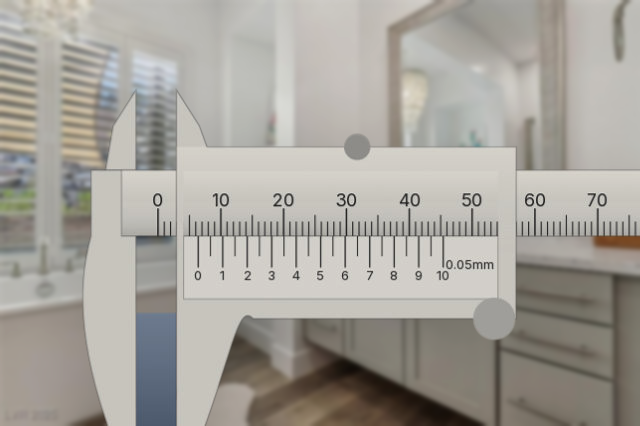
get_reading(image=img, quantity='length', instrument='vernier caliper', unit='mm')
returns 6.4 mm
